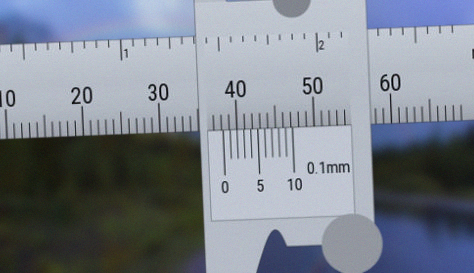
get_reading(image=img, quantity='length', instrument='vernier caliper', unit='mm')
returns 38.2 mm
